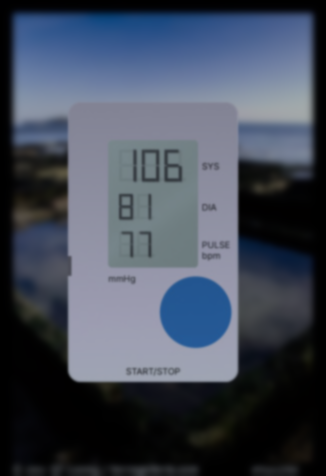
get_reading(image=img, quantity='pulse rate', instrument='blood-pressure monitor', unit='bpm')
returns 77 bpm
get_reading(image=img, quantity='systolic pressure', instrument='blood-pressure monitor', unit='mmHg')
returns 106 mmHg
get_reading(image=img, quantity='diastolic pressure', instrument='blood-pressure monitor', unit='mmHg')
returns 81 mmHg
